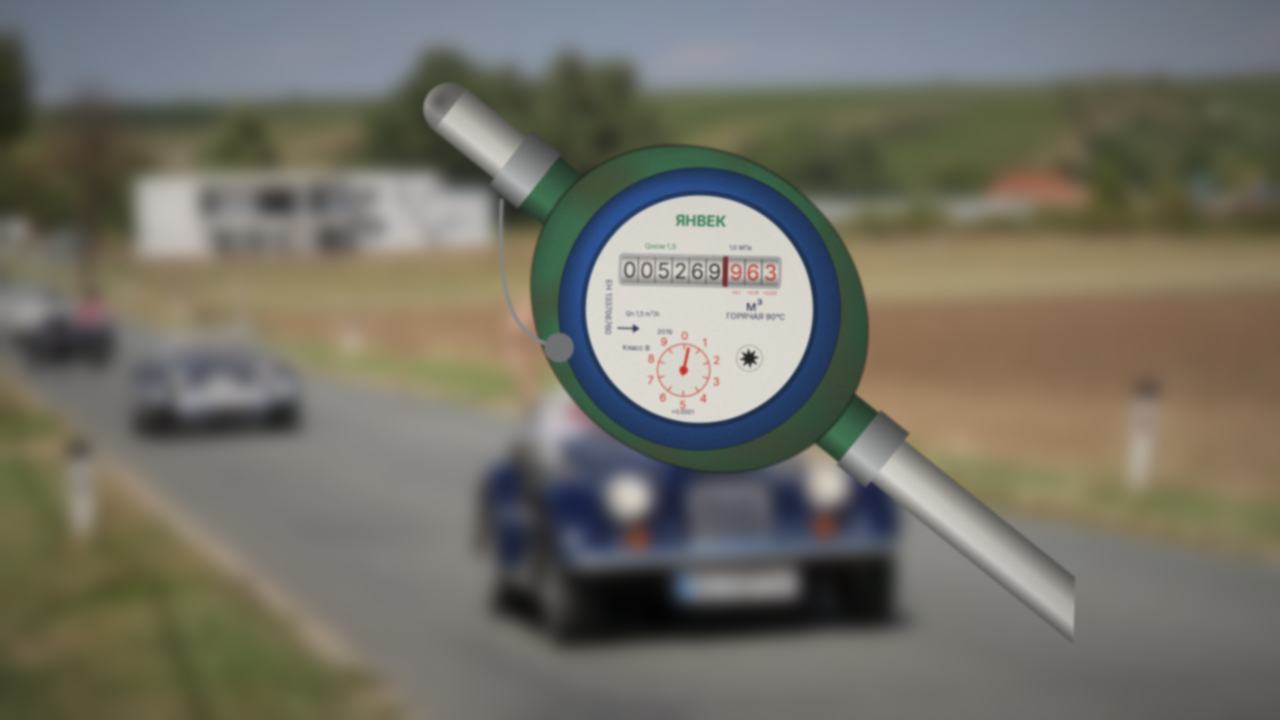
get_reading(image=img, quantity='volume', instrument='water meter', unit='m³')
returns 5269.9630 m³
